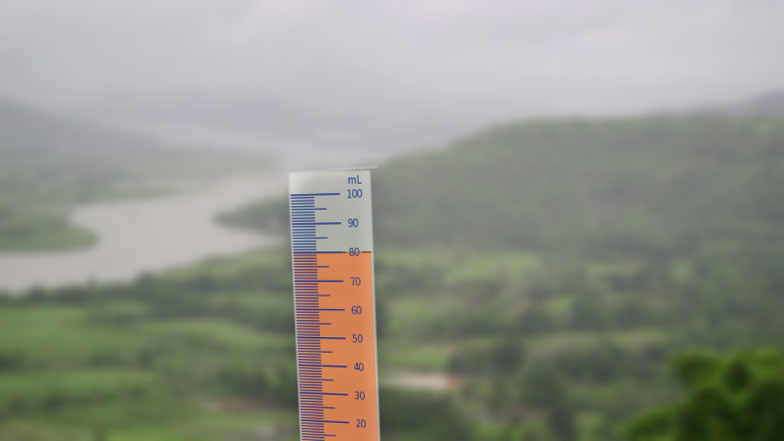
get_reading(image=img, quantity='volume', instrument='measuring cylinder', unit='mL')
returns 80 mL
